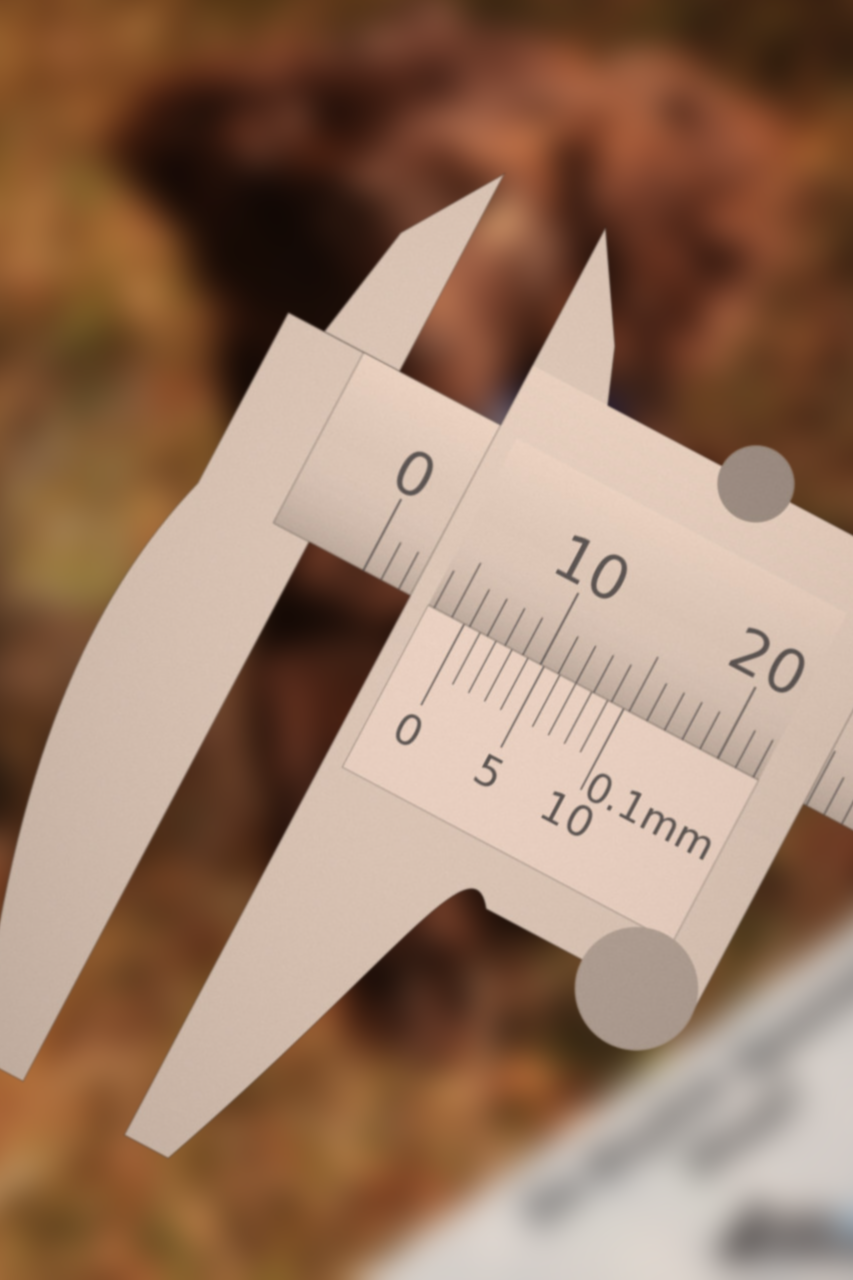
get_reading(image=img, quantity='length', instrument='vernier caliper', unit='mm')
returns 5.7 mm
